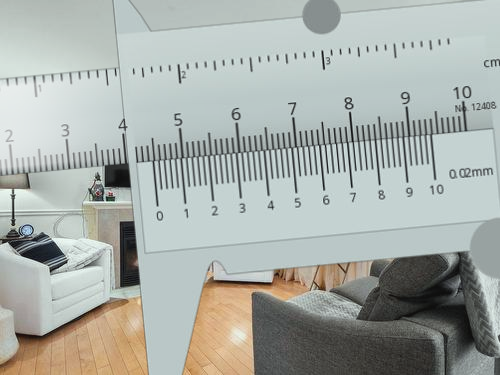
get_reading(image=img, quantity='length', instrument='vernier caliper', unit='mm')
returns 44.8 mm
